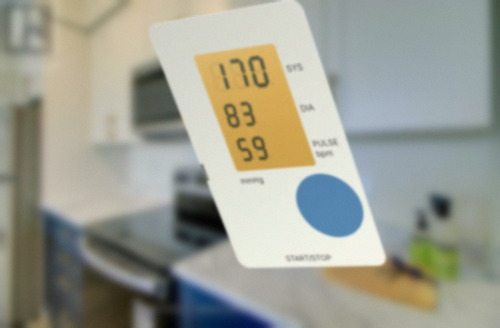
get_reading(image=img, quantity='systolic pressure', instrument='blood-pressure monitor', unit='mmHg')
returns 170 mmHg
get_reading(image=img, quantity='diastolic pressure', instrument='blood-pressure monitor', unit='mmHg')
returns 83 mmHg
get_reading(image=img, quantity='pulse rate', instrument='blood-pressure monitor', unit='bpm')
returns 59 bpm
